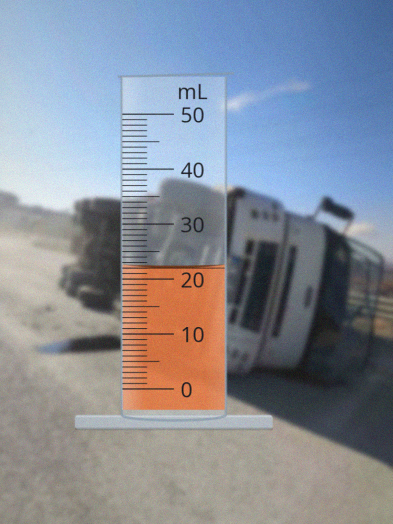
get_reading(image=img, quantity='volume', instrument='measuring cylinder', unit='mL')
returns 22 mL
